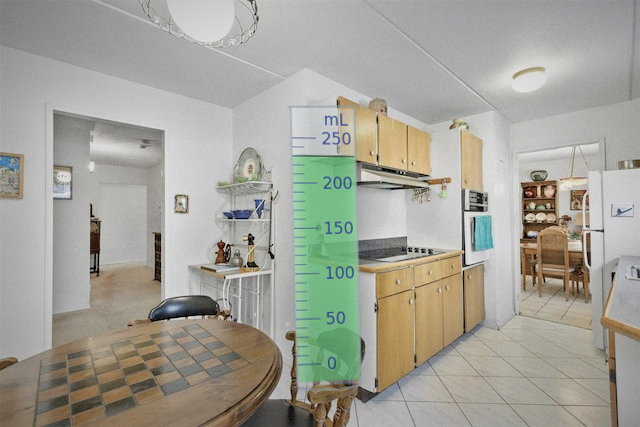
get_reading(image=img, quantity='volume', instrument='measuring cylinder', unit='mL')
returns 230 mL
